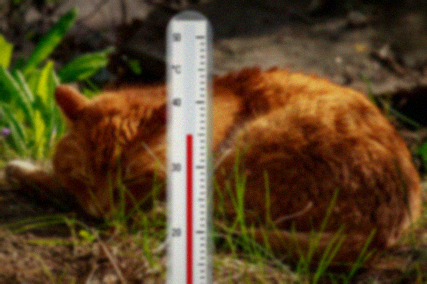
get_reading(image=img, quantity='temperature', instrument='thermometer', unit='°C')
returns 35 °C
